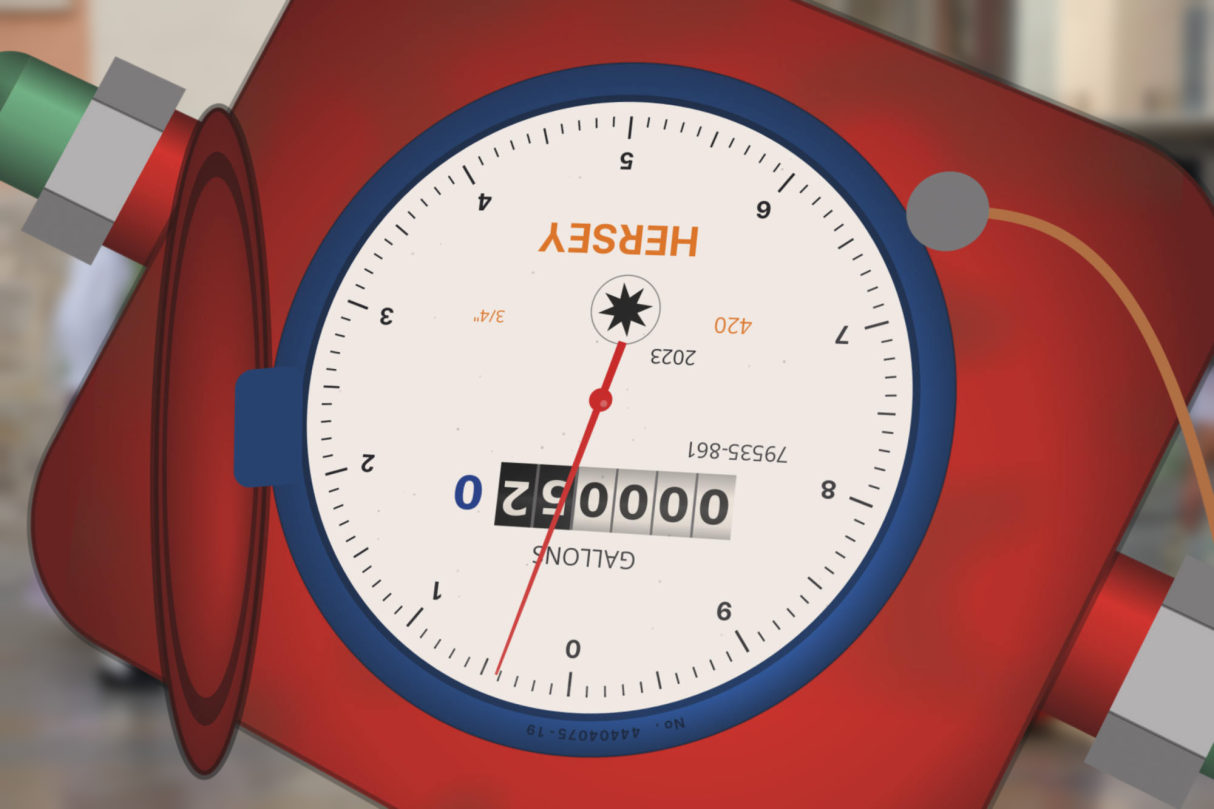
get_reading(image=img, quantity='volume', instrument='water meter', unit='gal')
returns 520.4 gal
